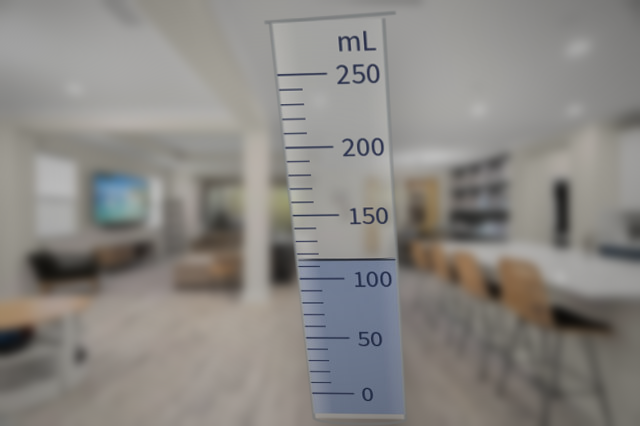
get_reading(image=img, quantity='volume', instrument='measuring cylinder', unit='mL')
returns 115 mL
